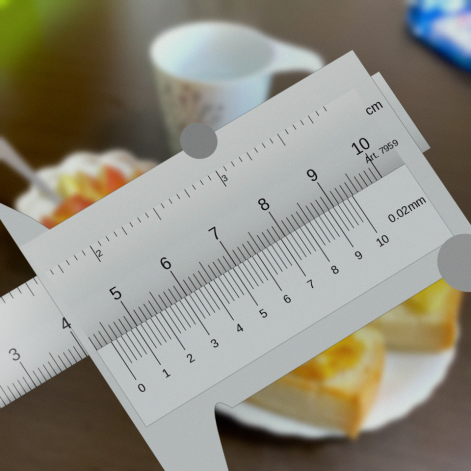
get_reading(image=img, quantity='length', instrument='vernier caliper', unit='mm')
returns 44.8 mm
